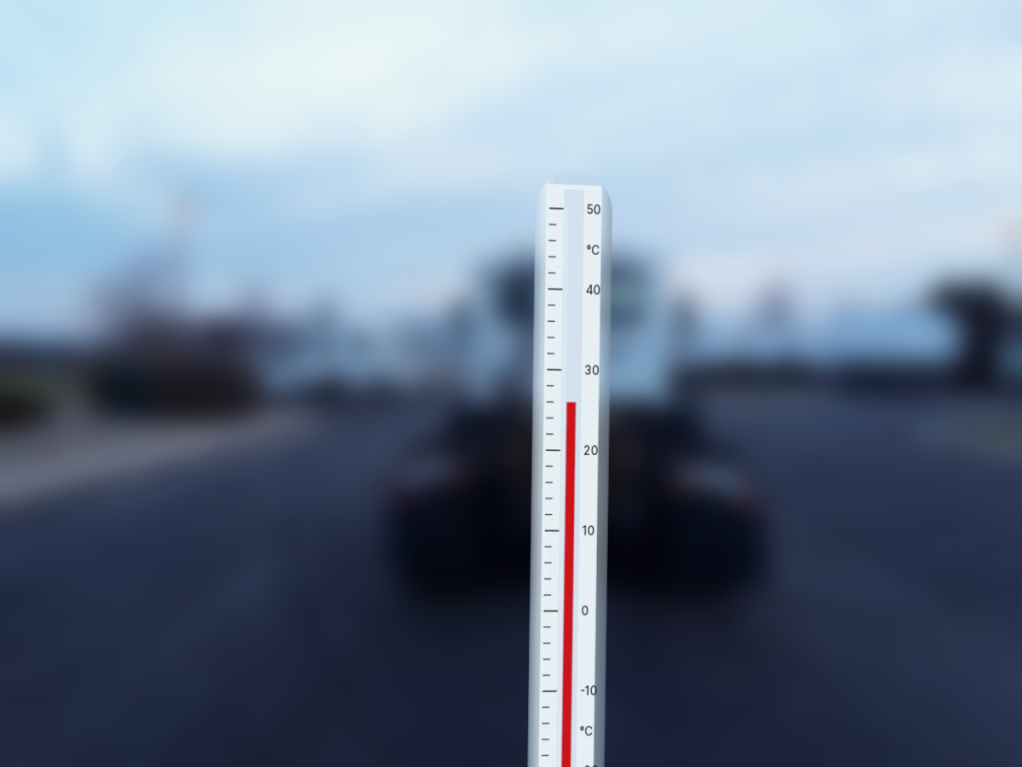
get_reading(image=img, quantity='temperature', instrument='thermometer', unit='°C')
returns 26 °C
